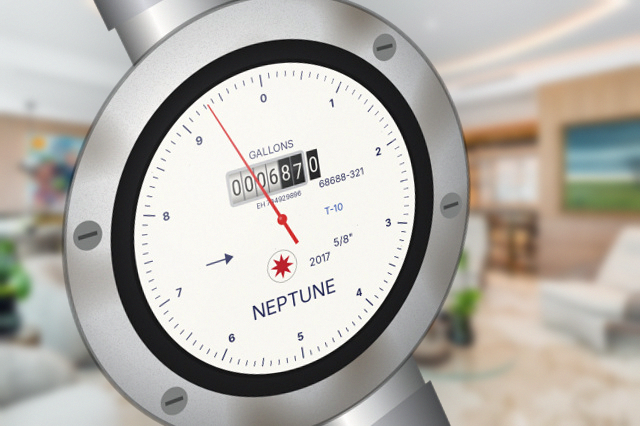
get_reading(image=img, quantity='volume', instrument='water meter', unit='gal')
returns 6869.3 gal
